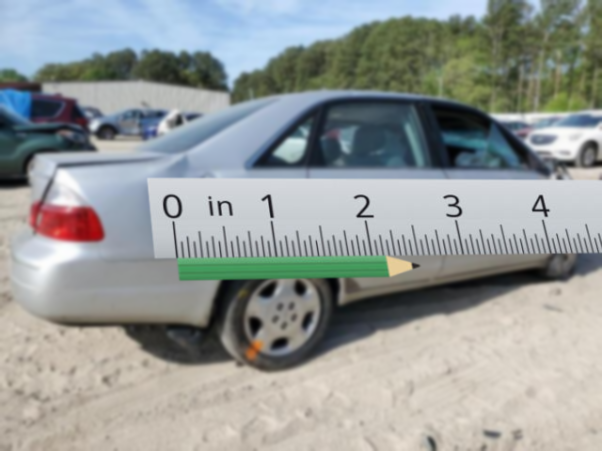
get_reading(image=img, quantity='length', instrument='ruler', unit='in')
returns 2.5 in
